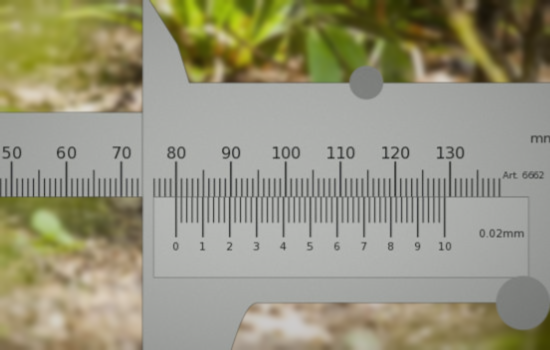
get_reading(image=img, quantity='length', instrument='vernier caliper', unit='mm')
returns 80.0 mm
